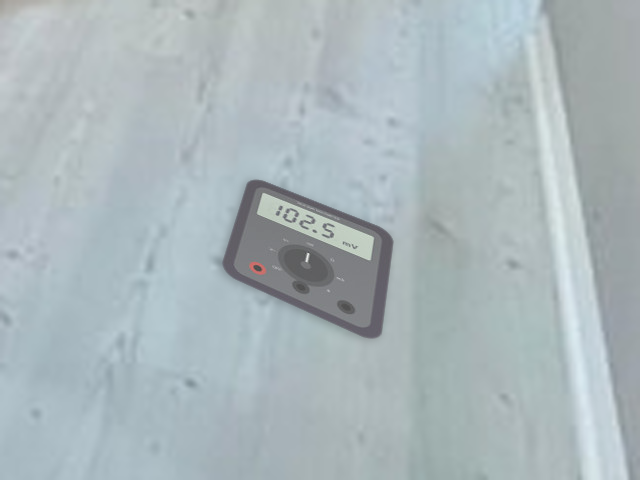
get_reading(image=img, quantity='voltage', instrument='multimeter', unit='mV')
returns 102.5 mV
